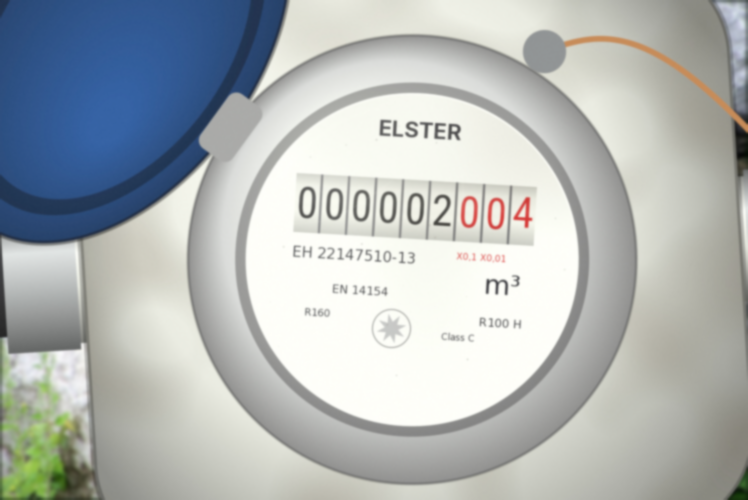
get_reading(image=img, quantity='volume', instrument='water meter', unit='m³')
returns 2.004 m³
